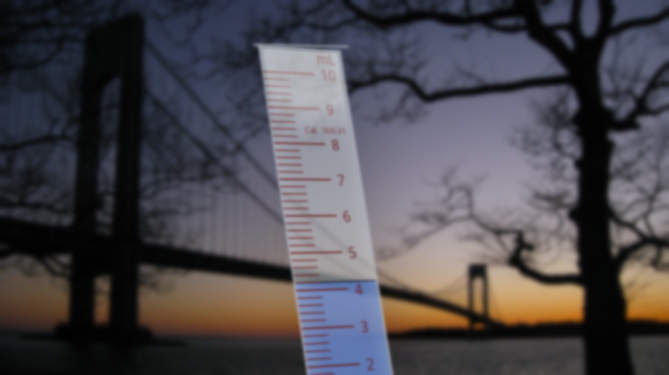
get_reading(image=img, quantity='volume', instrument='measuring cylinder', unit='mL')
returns 4.2 mL
